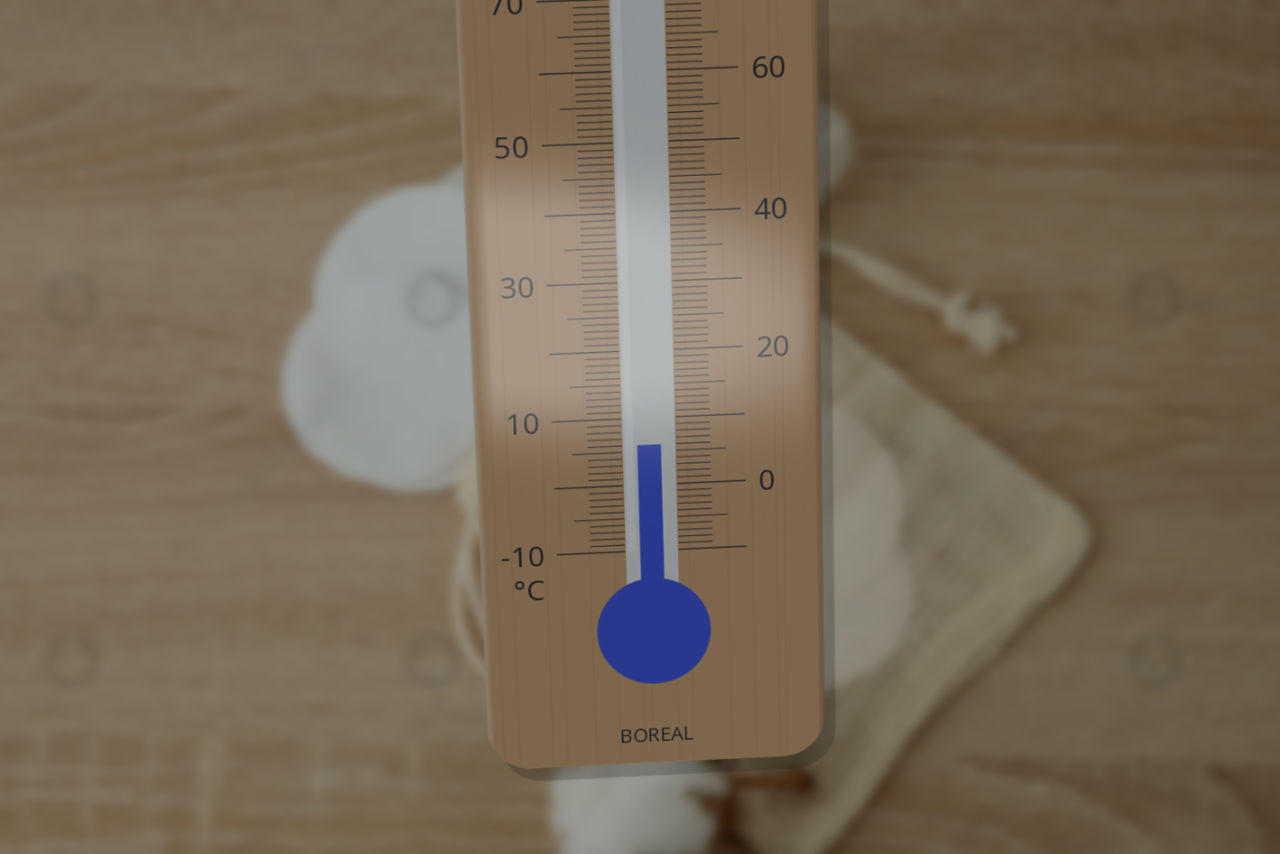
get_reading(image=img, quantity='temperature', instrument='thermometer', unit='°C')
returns 6 °C
